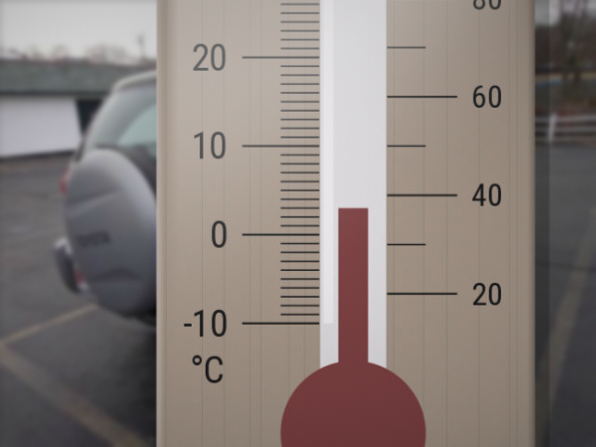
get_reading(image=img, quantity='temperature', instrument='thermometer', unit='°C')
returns 3 °C
